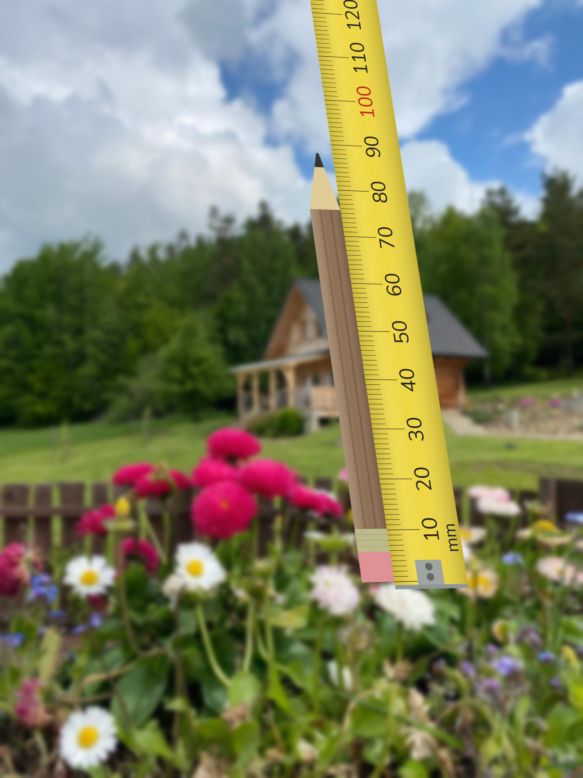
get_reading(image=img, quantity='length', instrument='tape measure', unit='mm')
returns 88 mm
